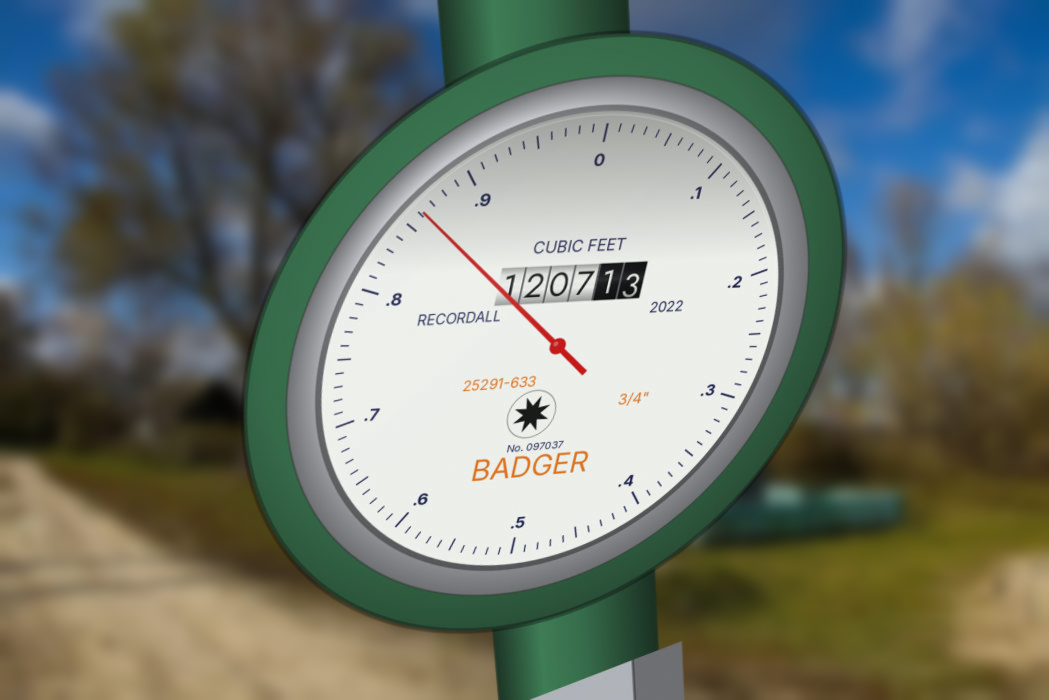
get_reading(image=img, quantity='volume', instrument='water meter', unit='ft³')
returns 120712.86 ft³
